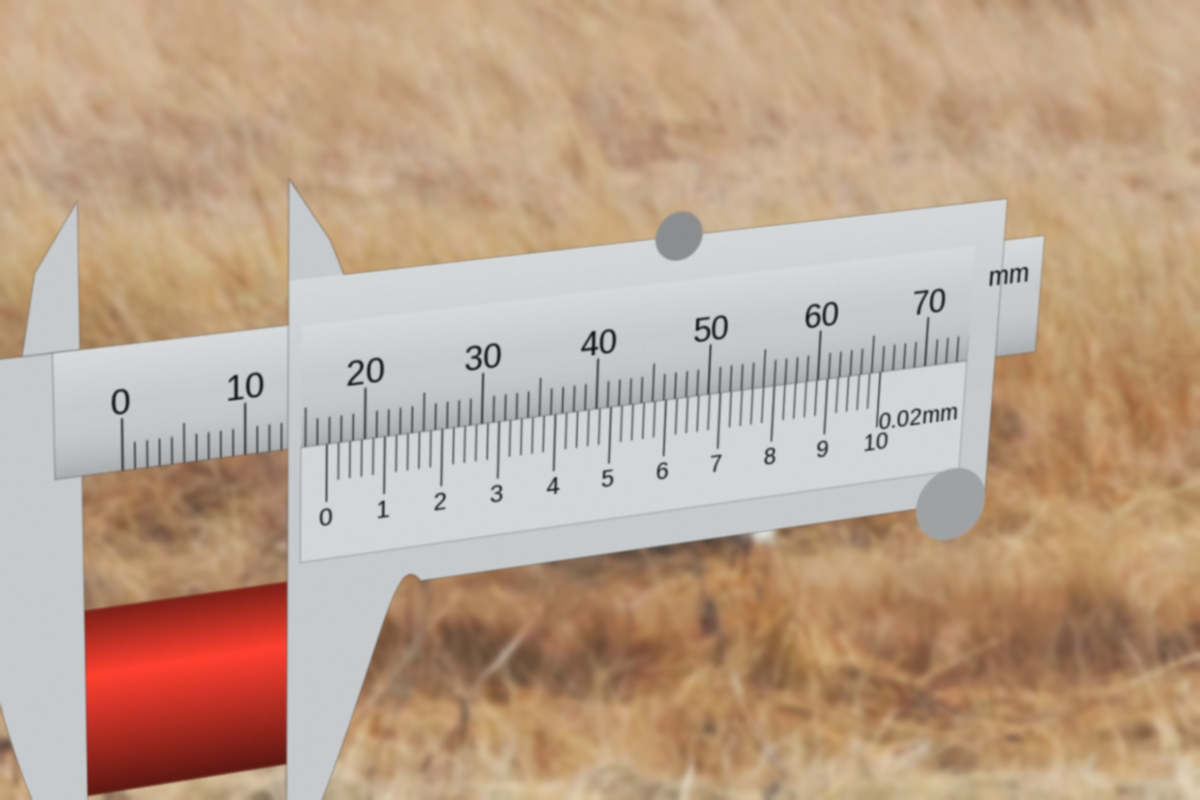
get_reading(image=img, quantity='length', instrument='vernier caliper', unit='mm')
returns 16.8 mm
